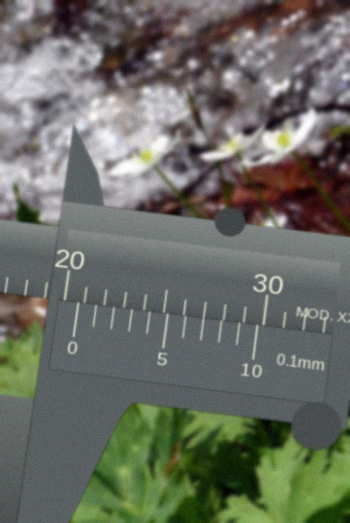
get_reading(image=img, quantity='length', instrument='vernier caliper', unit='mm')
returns 20.7 mm
